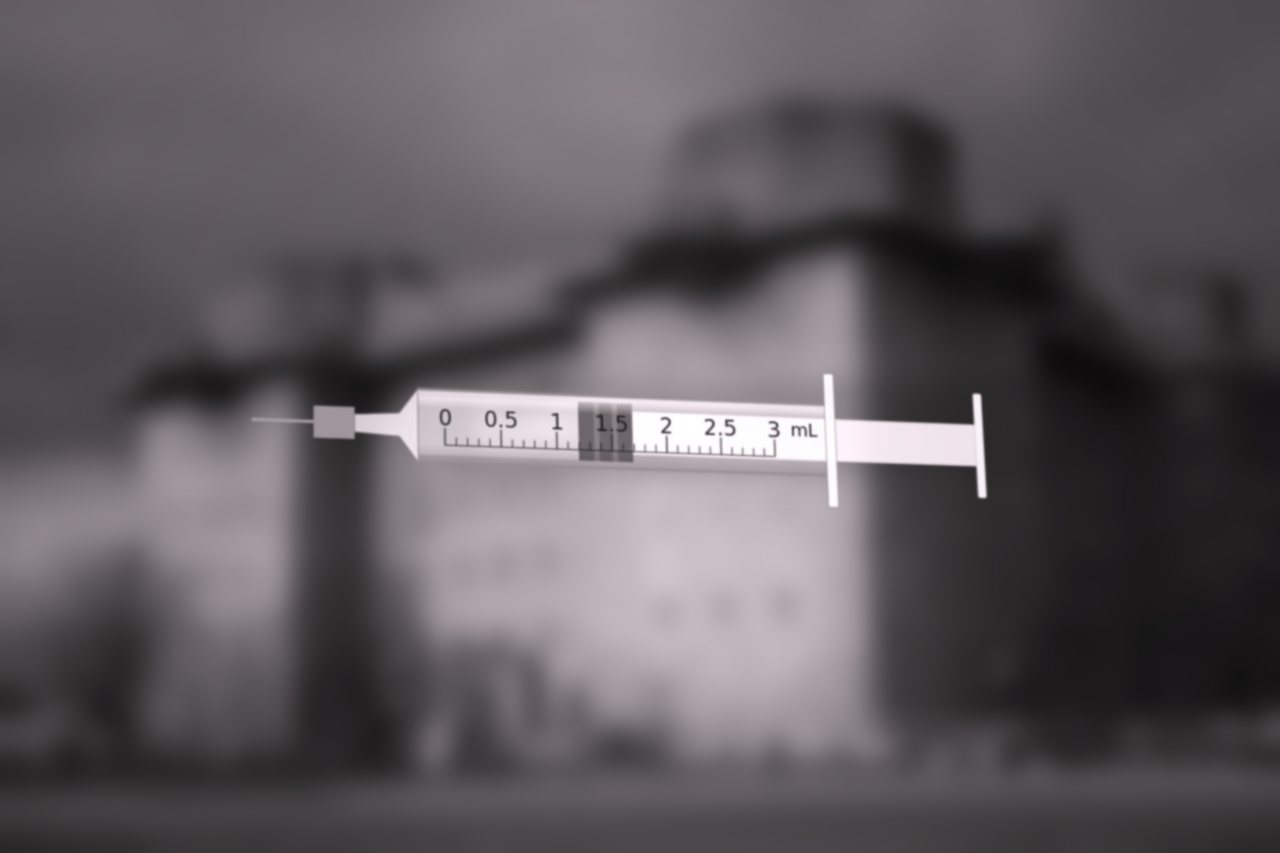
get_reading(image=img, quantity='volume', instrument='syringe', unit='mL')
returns 1.2 mL
